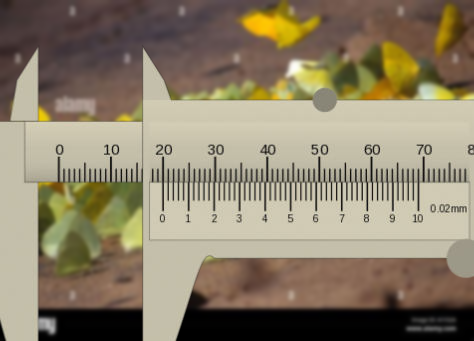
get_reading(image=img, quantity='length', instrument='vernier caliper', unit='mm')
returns 20.0 mm
